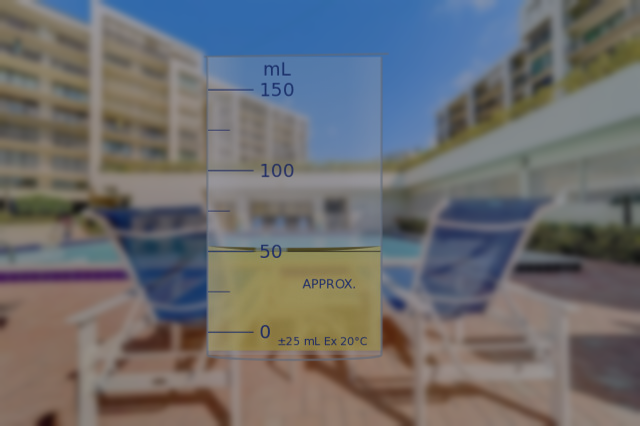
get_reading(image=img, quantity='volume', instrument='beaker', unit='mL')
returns 50 mL
